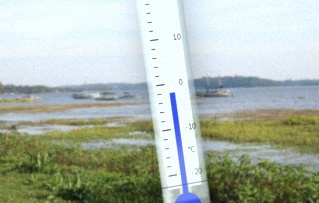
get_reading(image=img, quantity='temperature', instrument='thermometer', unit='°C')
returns -2 °C
